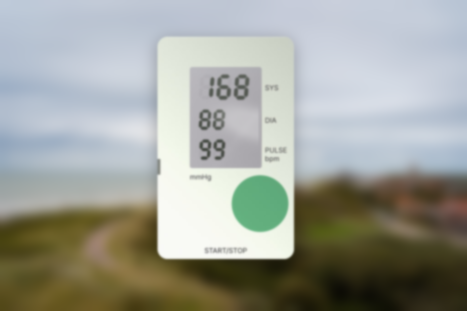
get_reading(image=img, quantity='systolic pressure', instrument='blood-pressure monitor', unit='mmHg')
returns 168 mmHg
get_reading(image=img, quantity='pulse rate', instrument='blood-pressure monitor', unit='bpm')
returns 99 bpm
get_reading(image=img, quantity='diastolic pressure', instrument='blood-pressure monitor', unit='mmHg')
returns 88 mmHg
